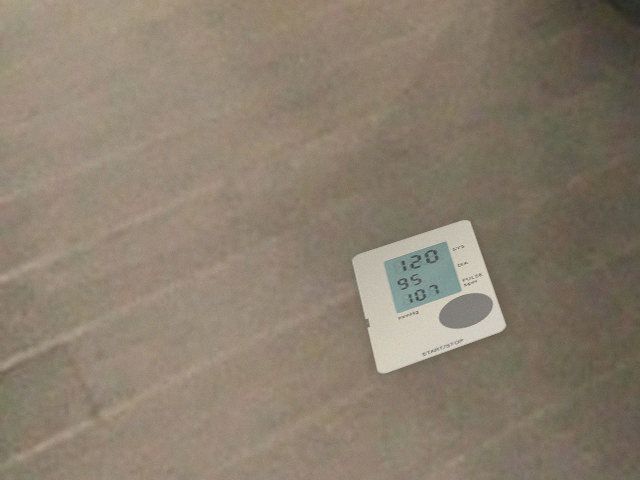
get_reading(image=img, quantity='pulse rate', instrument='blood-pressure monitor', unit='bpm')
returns 107 bpm
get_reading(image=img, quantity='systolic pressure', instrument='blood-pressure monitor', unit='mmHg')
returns 120 mmHg
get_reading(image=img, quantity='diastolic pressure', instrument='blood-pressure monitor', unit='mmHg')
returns 95 mmHg
